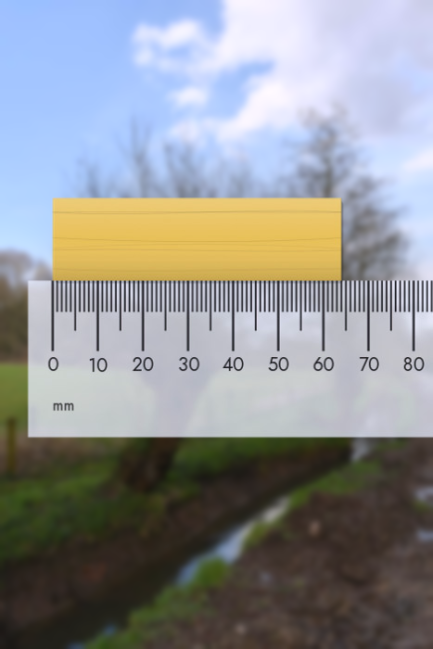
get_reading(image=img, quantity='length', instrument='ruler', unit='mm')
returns 64 mm
